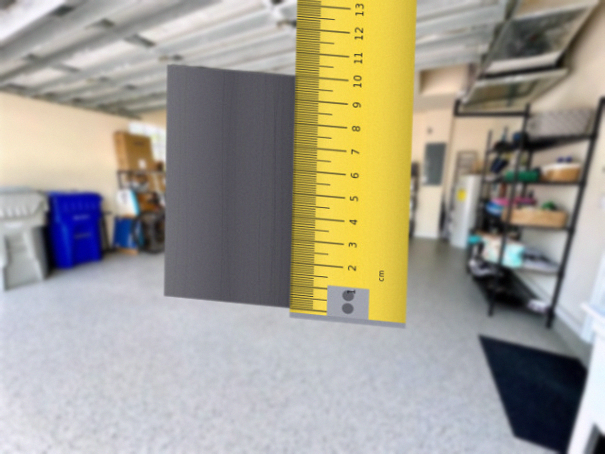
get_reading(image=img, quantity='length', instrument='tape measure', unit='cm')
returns 10 cm
